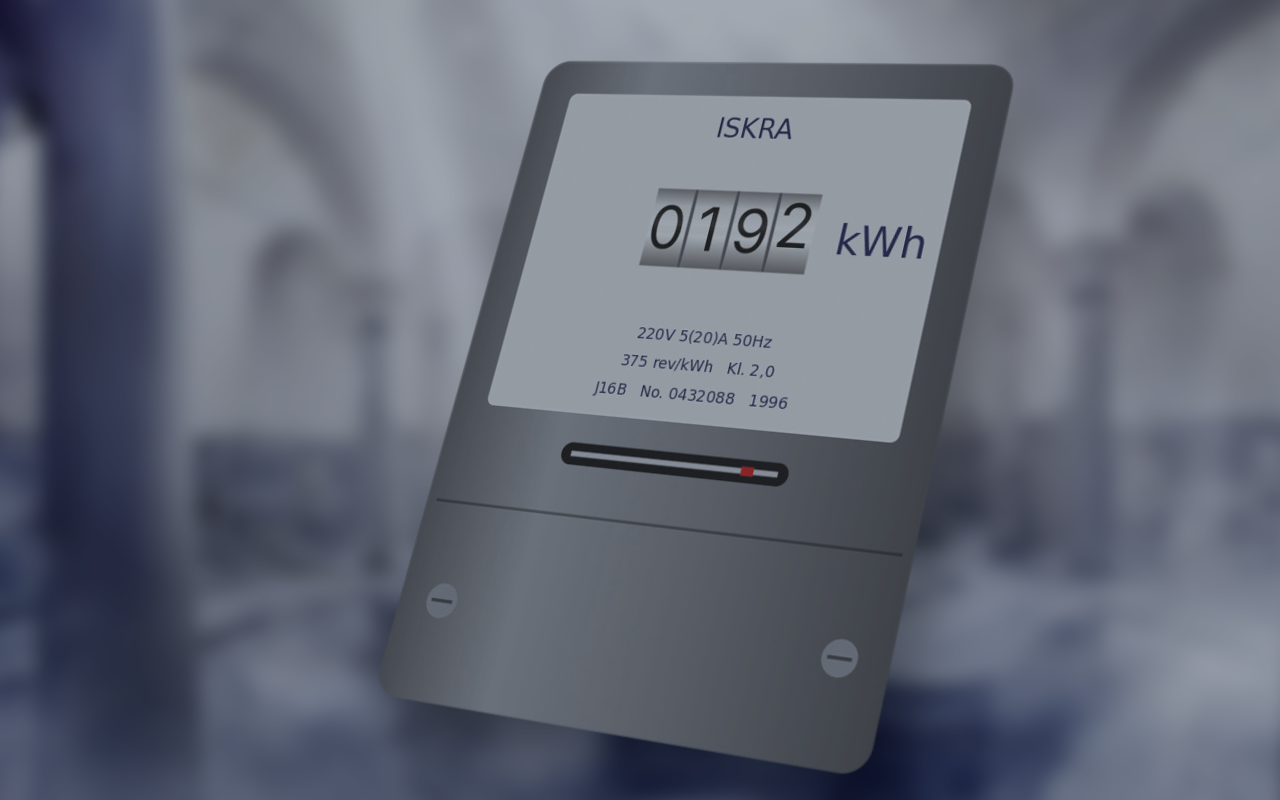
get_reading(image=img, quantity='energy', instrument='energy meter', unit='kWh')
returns 192 kWh
